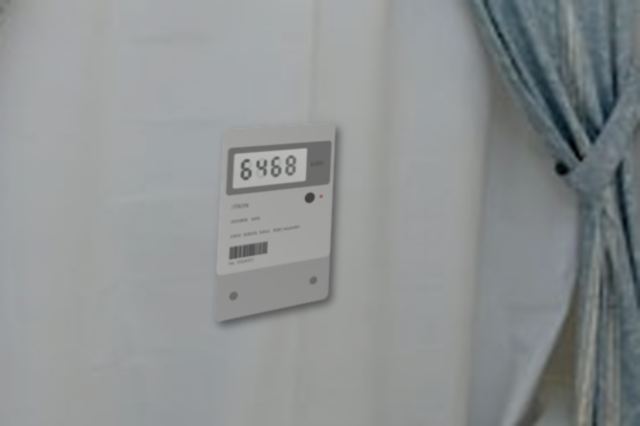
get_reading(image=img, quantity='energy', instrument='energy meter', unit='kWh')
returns 6468 kWh
